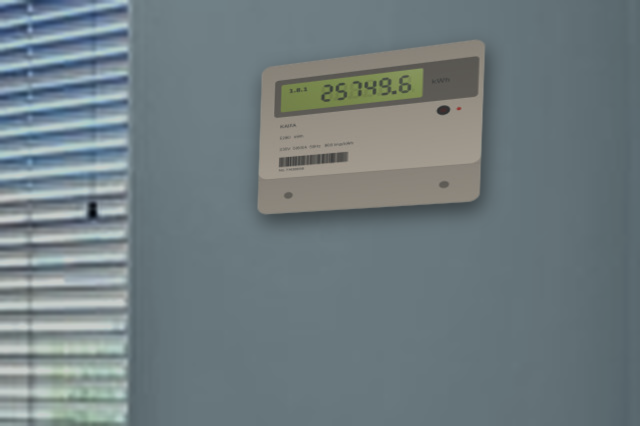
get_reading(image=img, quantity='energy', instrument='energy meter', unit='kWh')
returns 25749.6 kWh
